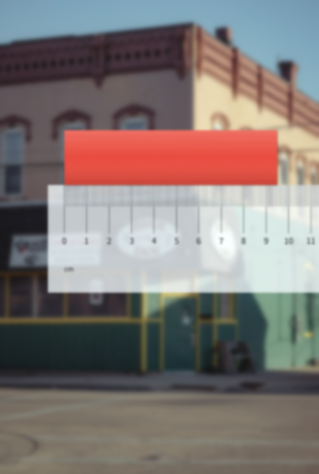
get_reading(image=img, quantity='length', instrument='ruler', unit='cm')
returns 9.5 cm
